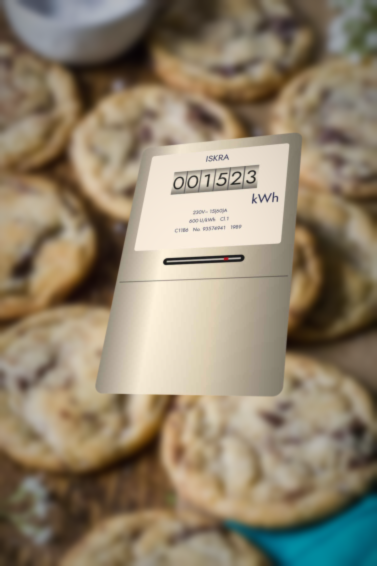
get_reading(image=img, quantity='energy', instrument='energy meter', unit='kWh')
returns 1523 kWh
